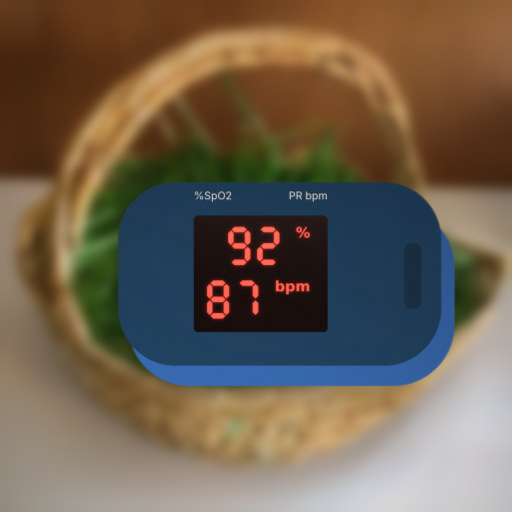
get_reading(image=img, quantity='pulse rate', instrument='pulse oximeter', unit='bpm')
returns 87 bpm
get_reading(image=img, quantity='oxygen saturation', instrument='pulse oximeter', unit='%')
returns 92 %
